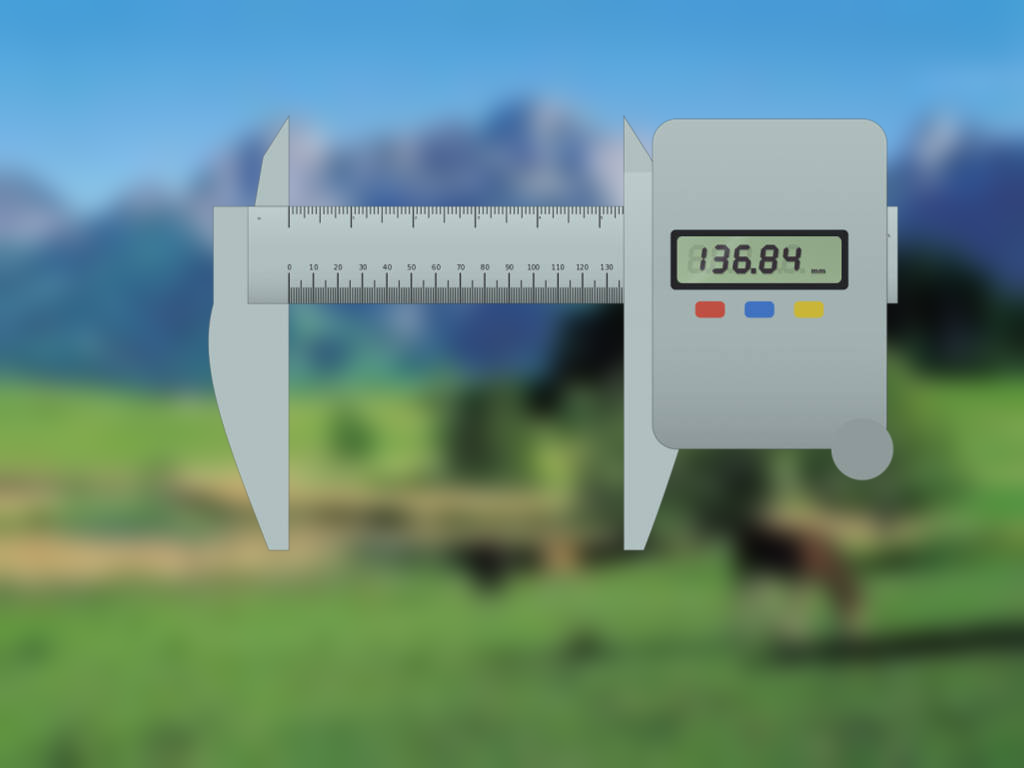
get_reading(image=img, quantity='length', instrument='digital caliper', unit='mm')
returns 136.84 mm
